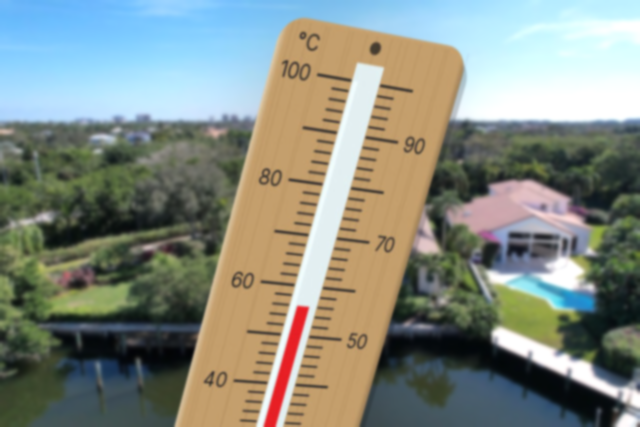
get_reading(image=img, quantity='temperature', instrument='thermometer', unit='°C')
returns 56 °C
